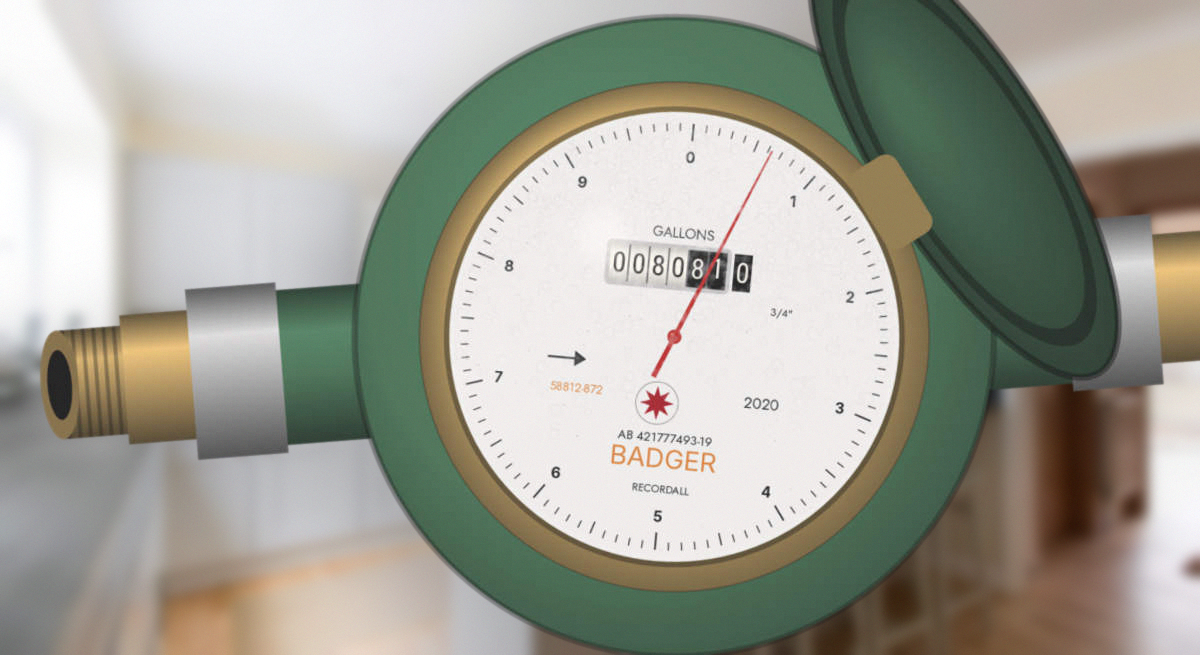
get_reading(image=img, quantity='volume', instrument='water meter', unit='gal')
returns 80810.6 gal
